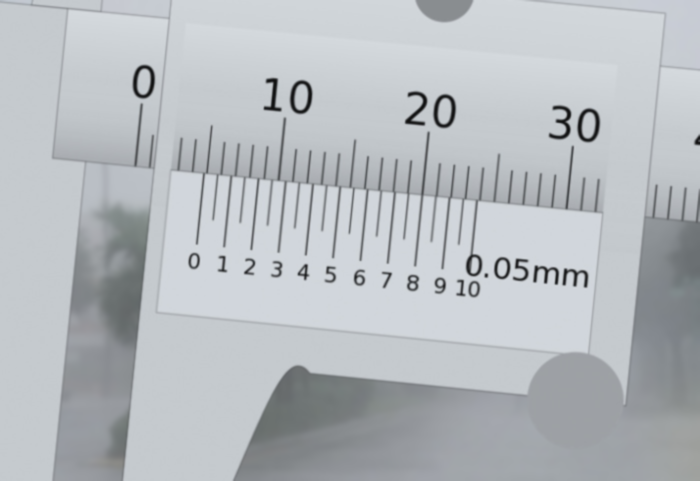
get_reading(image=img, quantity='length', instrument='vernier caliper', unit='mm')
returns 4.8 mm
